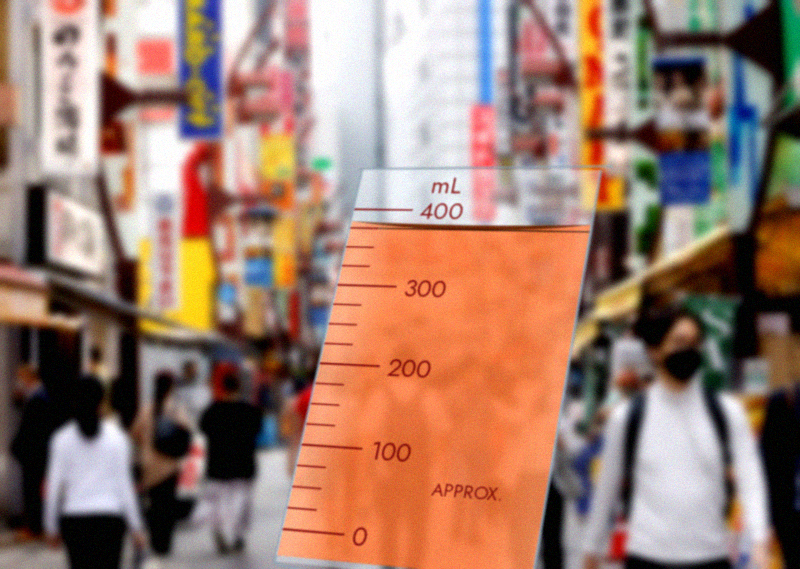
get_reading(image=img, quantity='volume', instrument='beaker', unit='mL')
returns 375 mL
